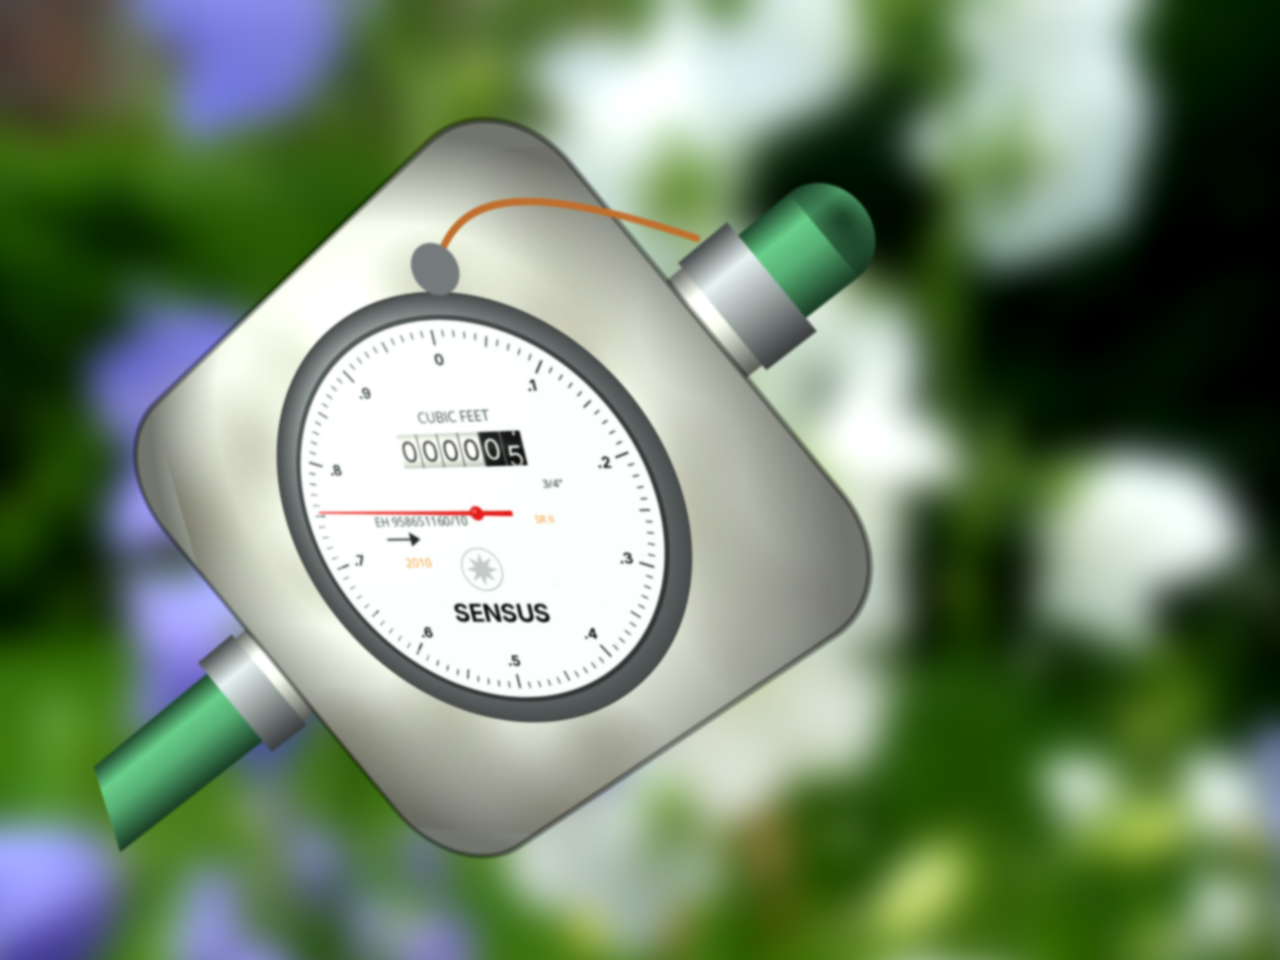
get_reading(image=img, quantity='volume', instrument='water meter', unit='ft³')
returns 4.75 ft³
